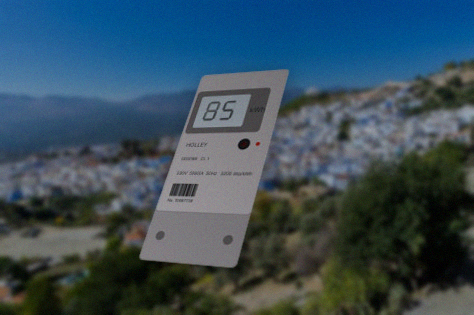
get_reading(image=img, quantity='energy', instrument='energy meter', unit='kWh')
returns 85 kWh
